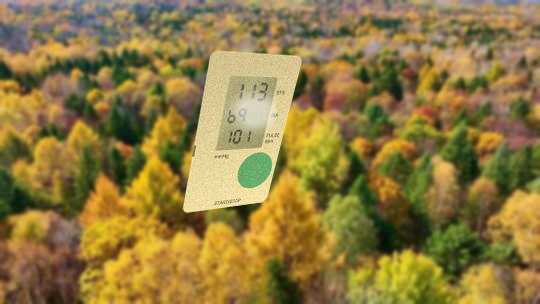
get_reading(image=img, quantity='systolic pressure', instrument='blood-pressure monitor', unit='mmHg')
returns 113 mmHg
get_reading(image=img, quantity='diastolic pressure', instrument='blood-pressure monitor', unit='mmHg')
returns 69 mmHg
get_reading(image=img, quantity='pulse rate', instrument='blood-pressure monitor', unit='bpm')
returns 101 bpm
